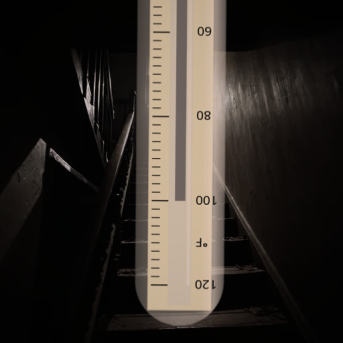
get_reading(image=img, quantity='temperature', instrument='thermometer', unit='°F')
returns 100 °F
